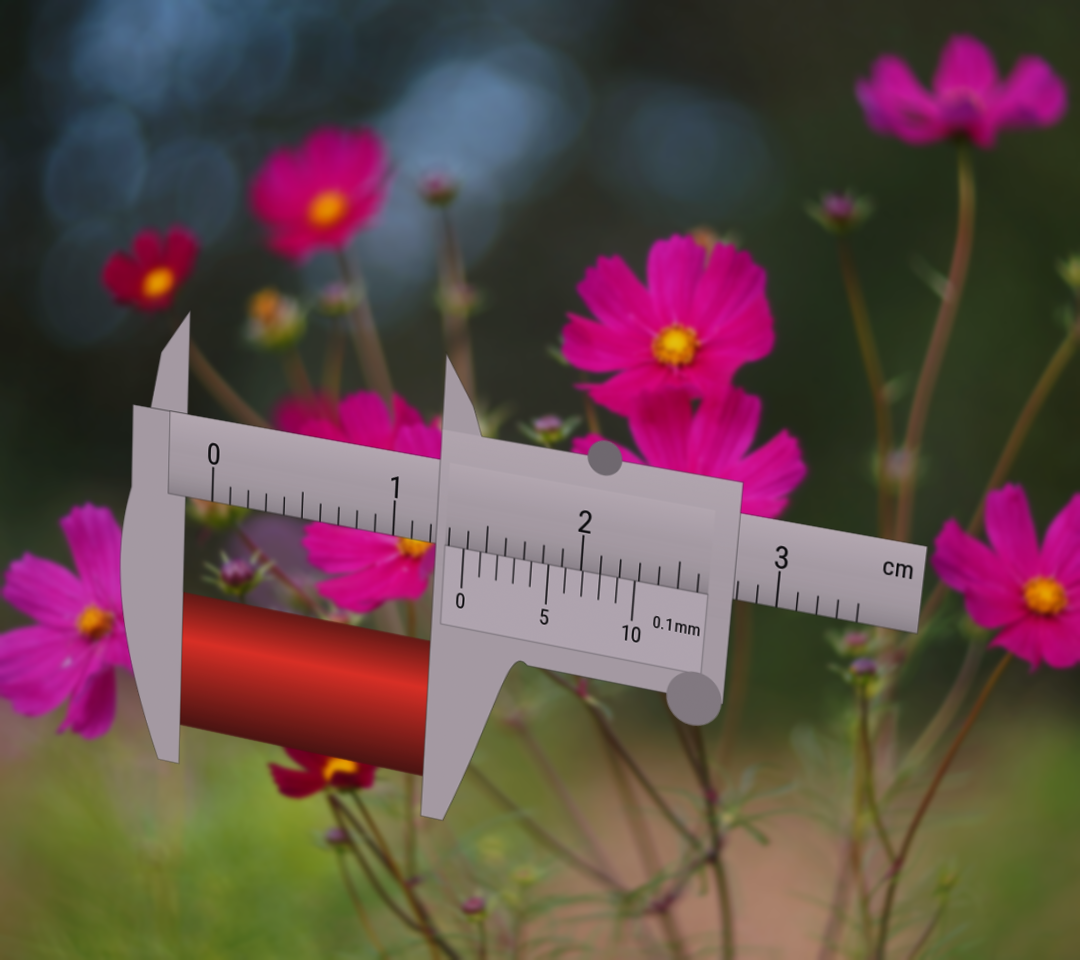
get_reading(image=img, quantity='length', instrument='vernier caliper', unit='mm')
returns 13.8 mm
